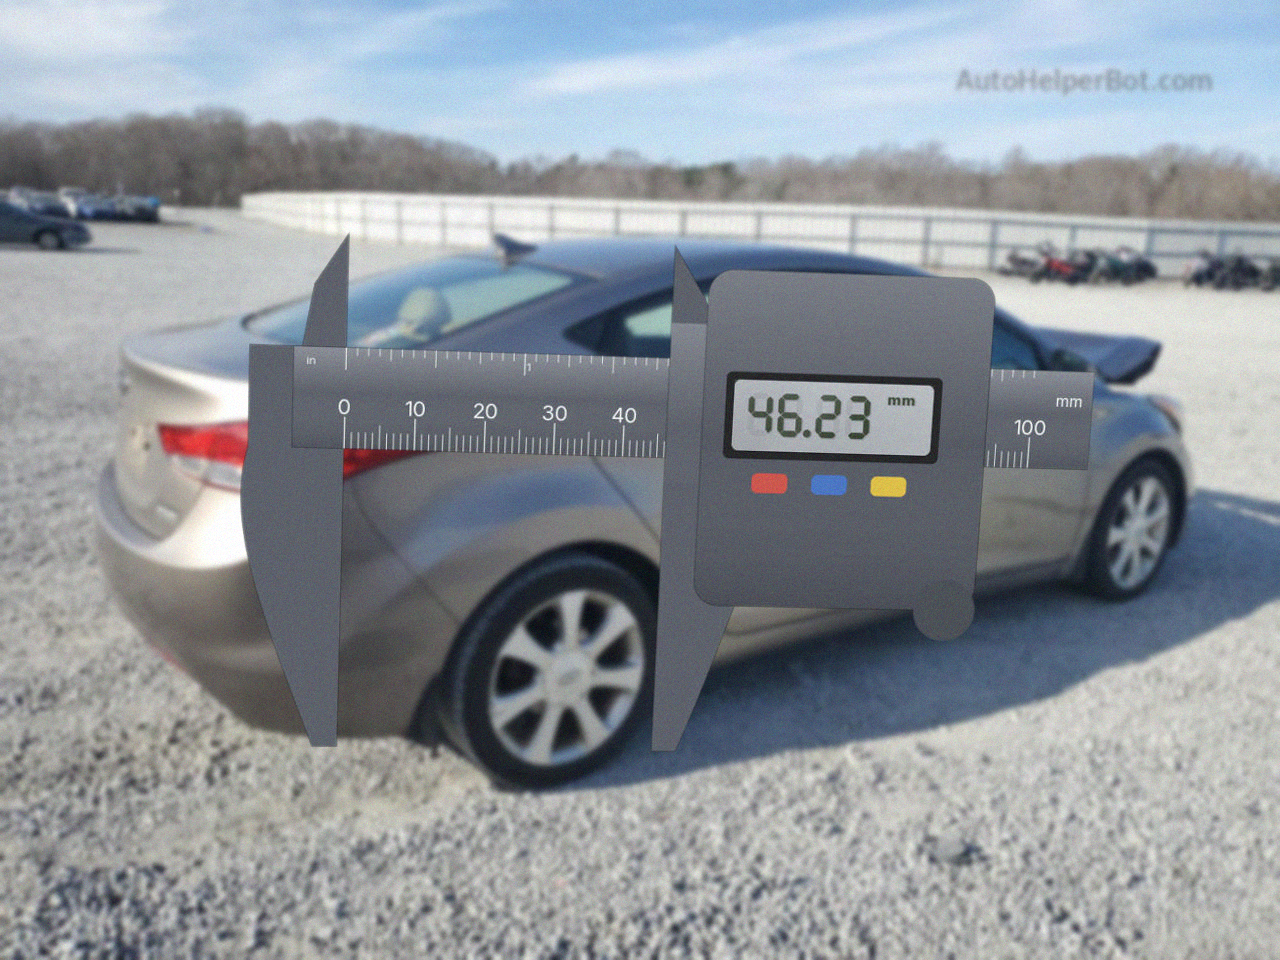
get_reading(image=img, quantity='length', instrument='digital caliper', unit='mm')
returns 46.23 mm
